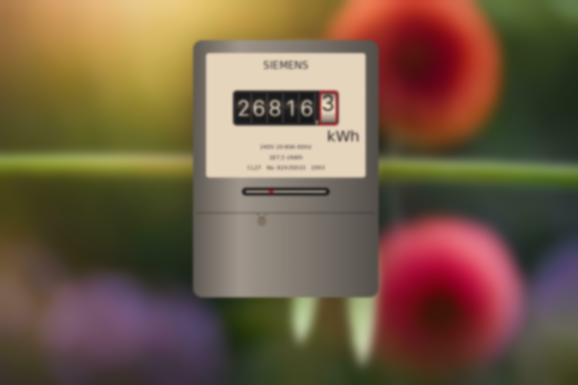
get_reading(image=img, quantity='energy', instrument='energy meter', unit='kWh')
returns 26816.3 kWh
